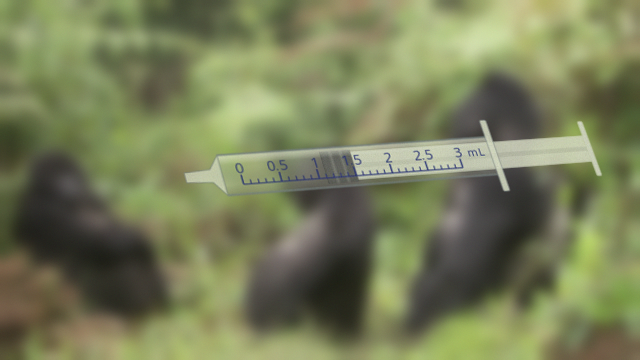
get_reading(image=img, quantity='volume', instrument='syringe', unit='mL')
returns 1.1 mL
